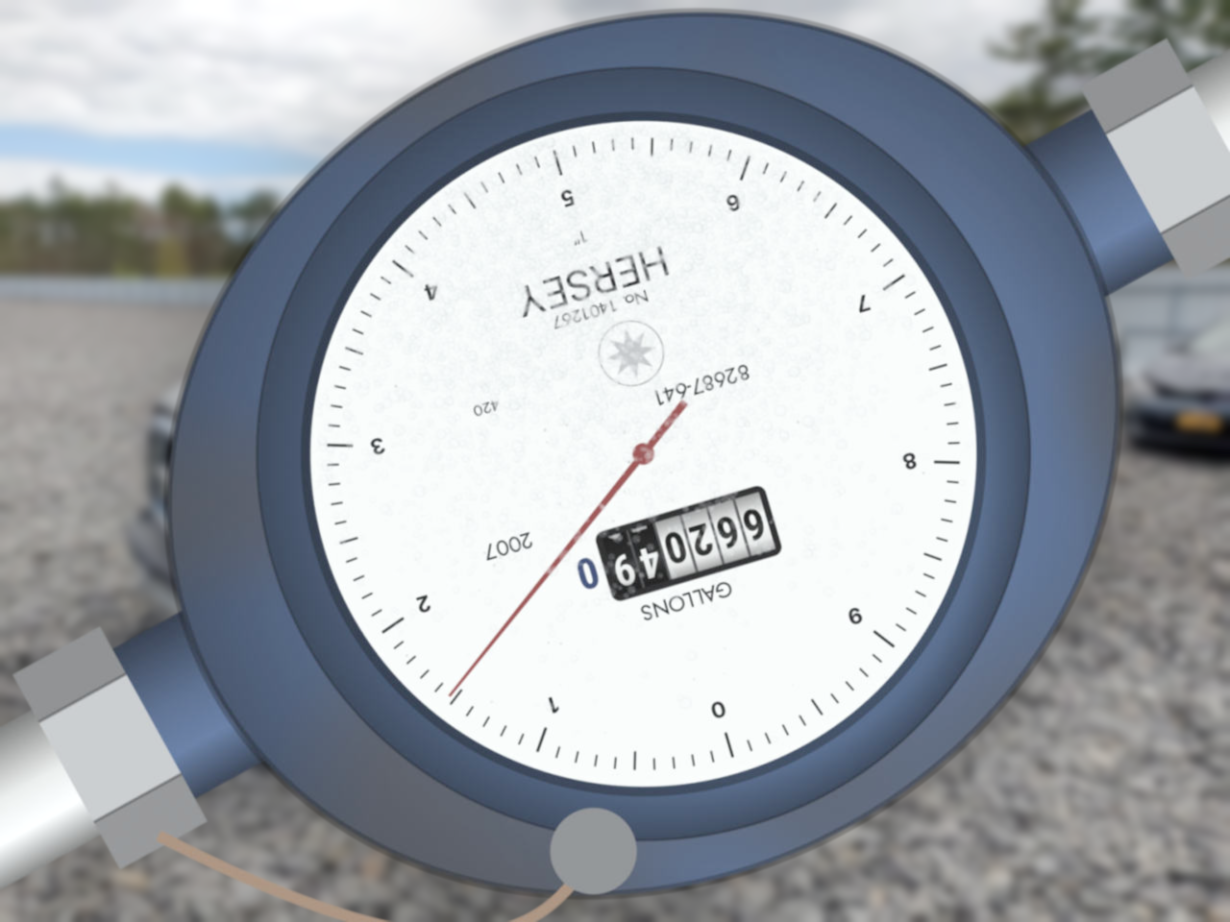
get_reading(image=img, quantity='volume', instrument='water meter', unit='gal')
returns 6620491.5 gal
